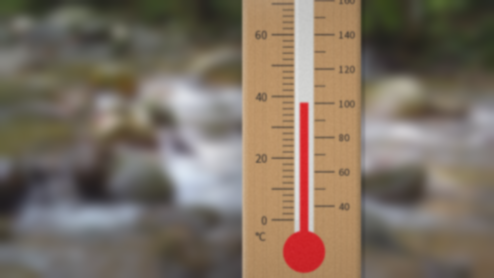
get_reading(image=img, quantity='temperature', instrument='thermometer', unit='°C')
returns 38 °C
